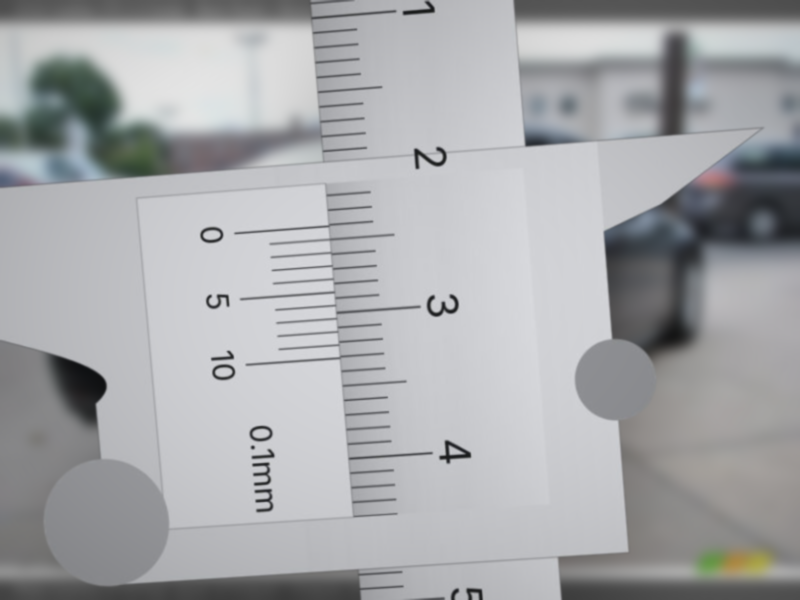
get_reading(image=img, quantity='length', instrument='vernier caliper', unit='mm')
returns 24.1 mm
